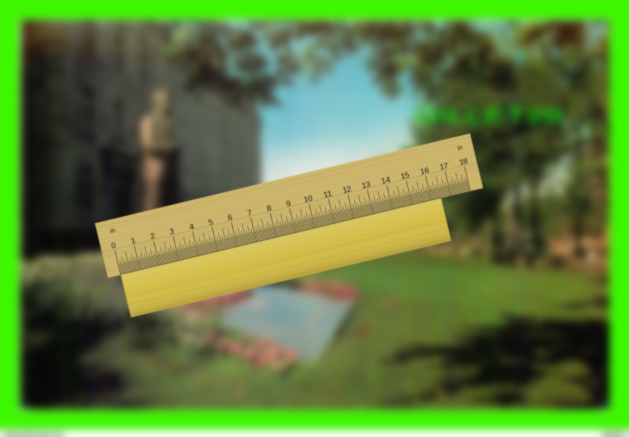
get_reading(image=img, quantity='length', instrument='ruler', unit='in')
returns 16.5 in
